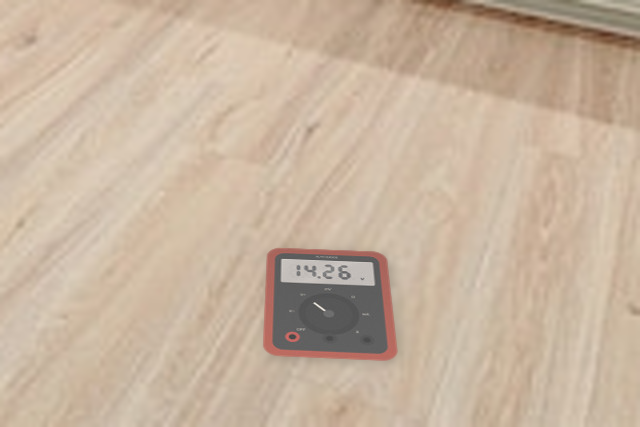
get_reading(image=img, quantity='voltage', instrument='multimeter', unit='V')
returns 14.26 V
